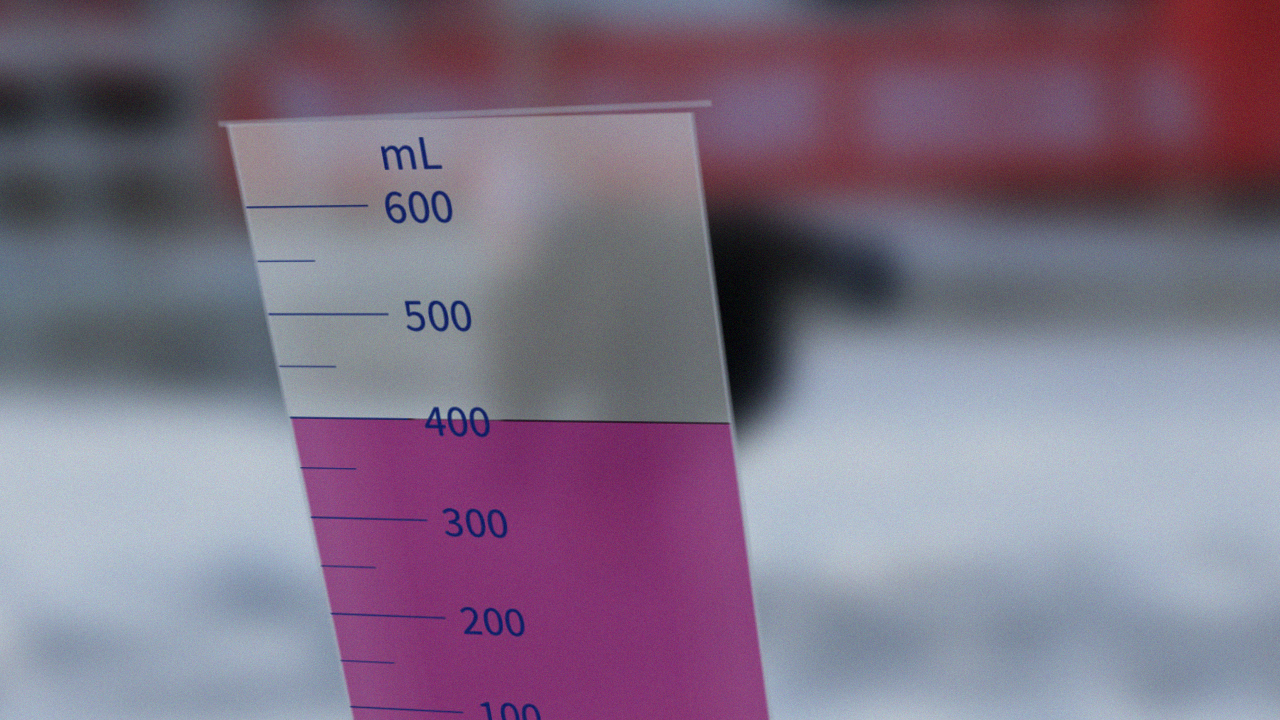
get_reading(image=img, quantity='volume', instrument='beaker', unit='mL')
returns 400 mL
